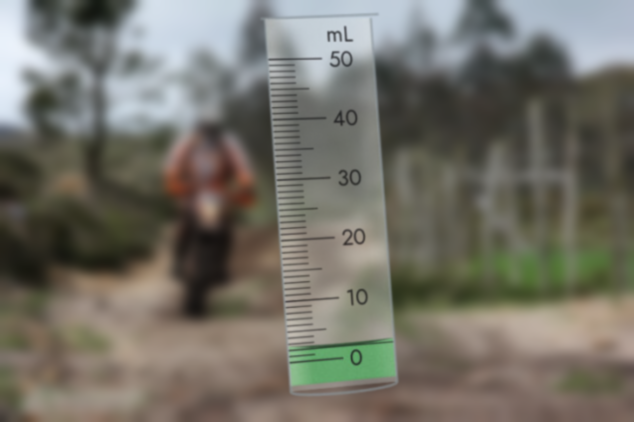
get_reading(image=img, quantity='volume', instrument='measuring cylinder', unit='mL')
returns 2 mL
